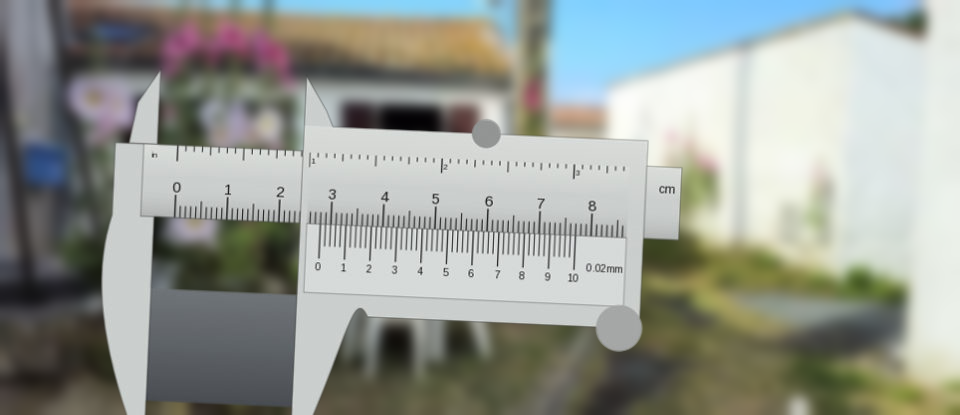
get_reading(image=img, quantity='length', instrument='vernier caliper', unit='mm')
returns 28.0 mm
